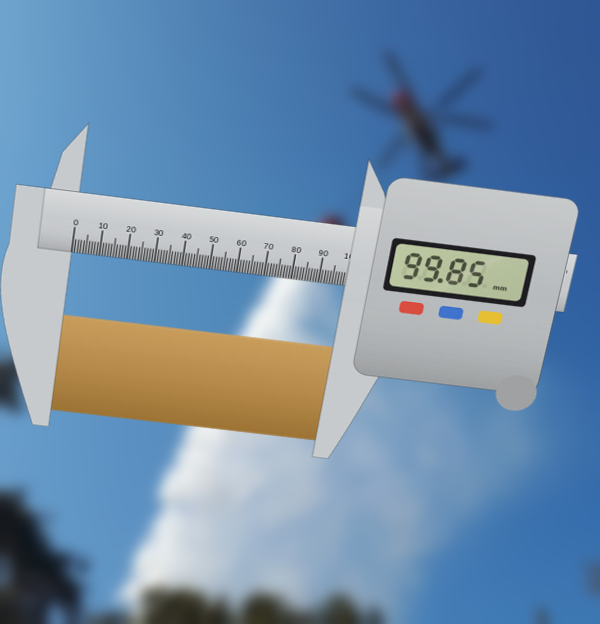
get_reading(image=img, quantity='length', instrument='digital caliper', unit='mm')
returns 99.85 mm
